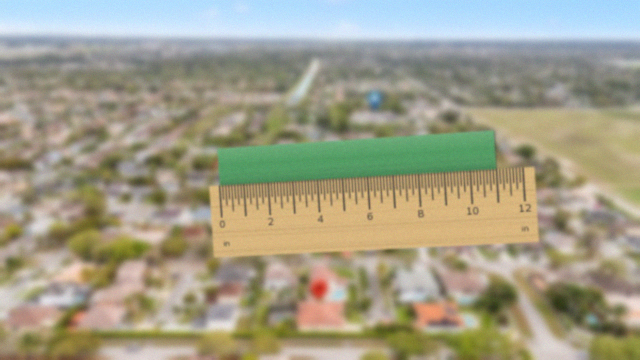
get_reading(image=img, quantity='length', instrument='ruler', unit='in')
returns 11 in
